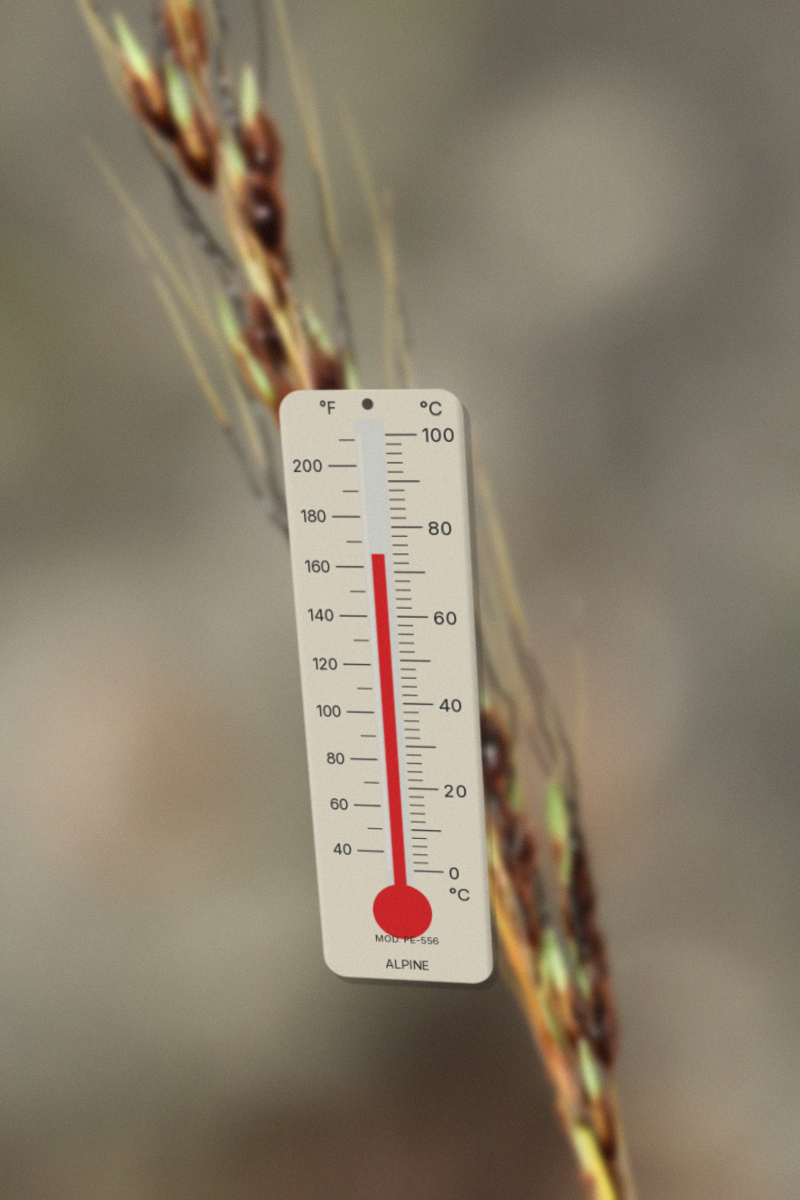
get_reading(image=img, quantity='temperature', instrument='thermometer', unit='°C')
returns 74 °C
